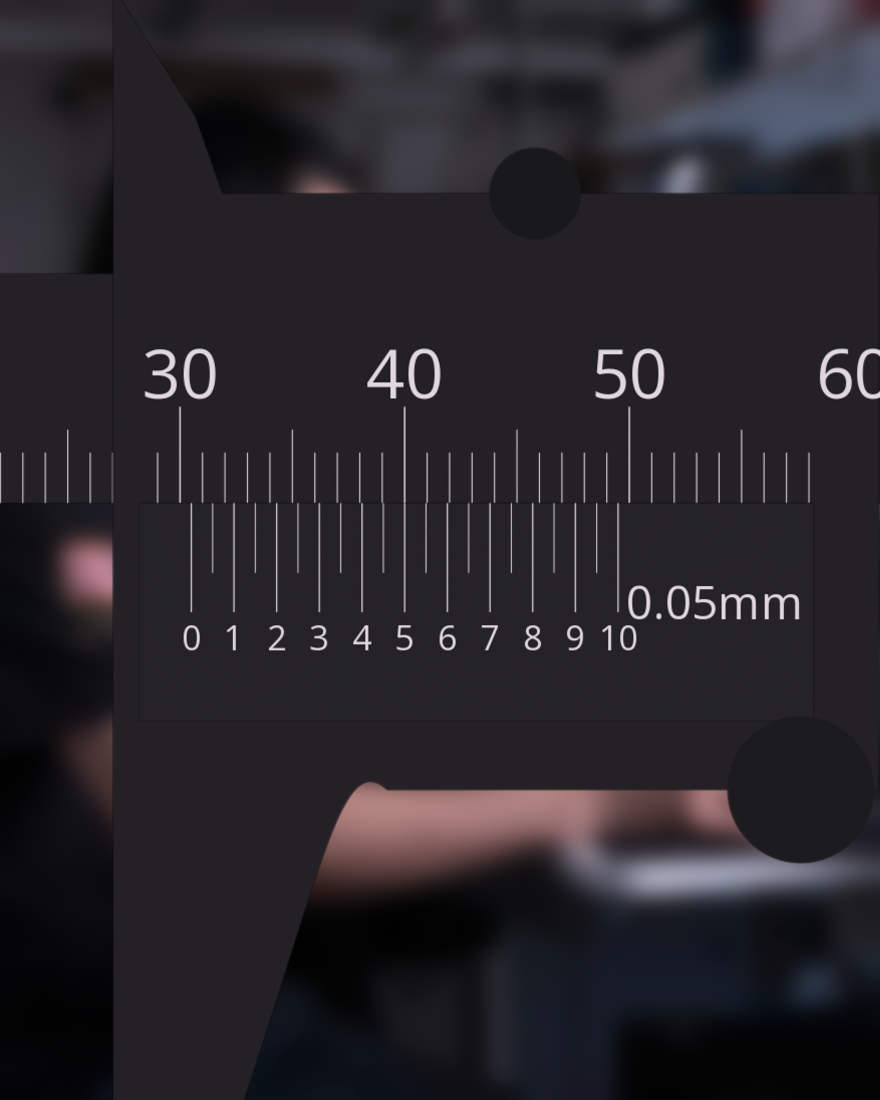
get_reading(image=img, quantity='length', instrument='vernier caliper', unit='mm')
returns 30.5 mm
